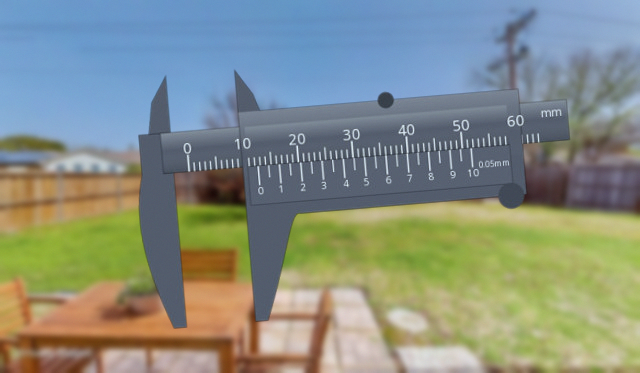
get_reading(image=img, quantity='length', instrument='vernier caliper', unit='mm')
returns 12.6 mm
